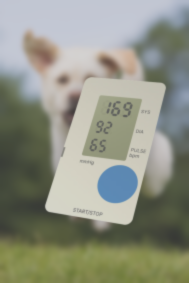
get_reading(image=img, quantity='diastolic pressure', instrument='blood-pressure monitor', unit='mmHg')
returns 92 mmHg
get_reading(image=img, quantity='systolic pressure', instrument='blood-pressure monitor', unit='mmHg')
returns 169 mmHg
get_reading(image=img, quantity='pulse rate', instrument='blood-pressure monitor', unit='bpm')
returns 65 bpm
